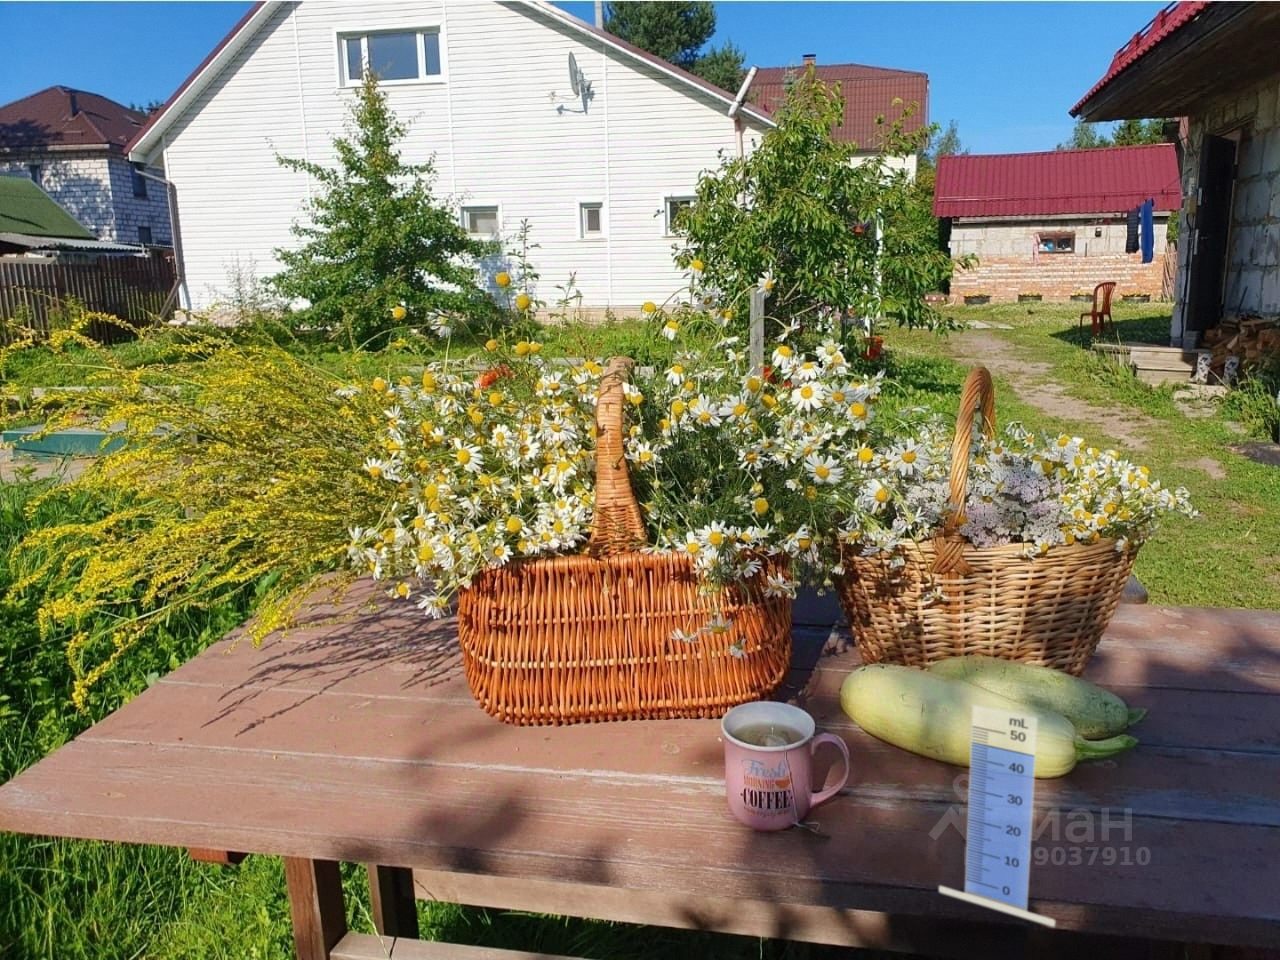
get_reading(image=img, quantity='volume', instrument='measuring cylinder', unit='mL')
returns 45 mL
